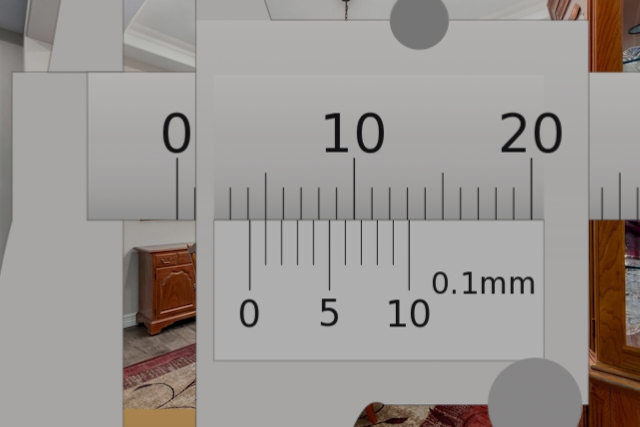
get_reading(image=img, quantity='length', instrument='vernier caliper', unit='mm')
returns 4.1 mm
